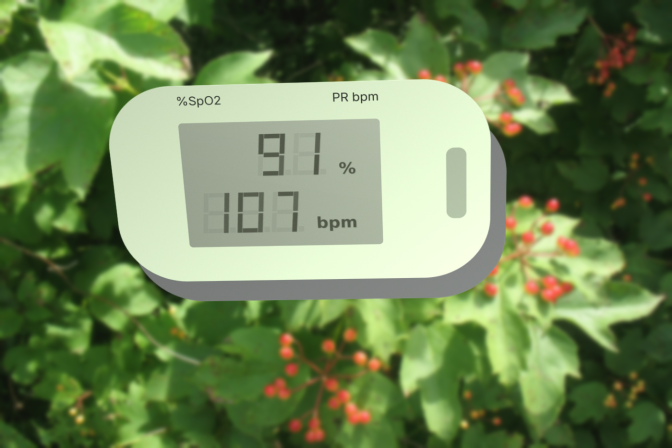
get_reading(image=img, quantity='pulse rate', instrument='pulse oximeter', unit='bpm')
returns 107 bpm
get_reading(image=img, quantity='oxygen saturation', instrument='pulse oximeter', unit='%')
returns 91 %
